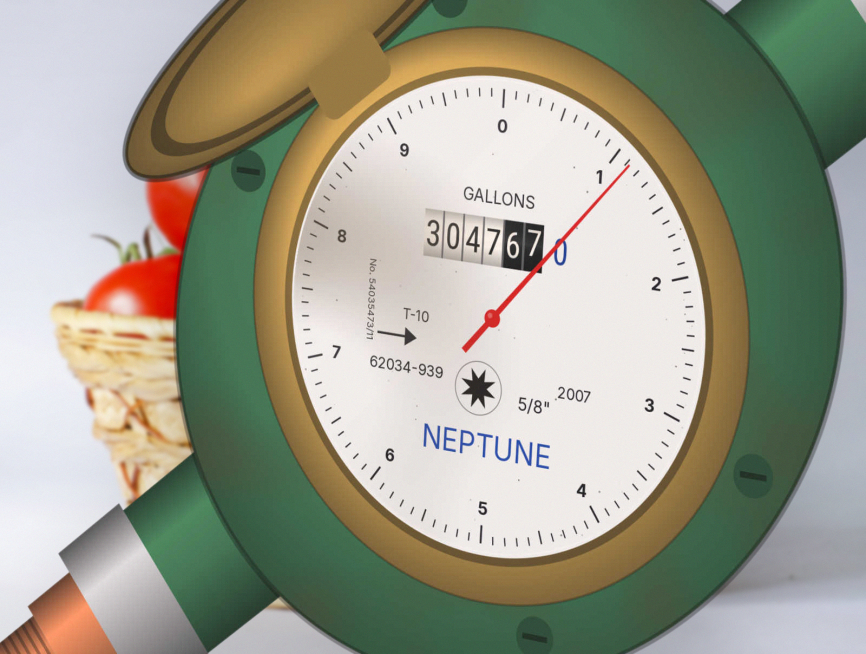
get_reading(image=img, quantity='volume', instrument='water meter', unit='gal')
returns 3047671.1 gal
